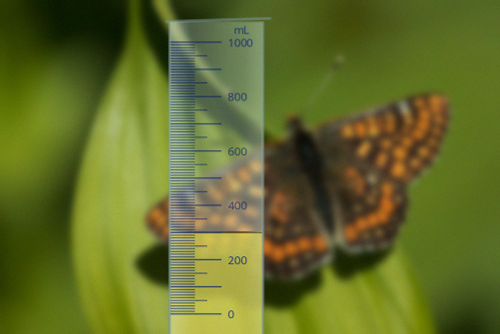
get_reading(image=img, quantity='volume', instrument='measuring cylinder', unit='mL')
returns 300 mL
